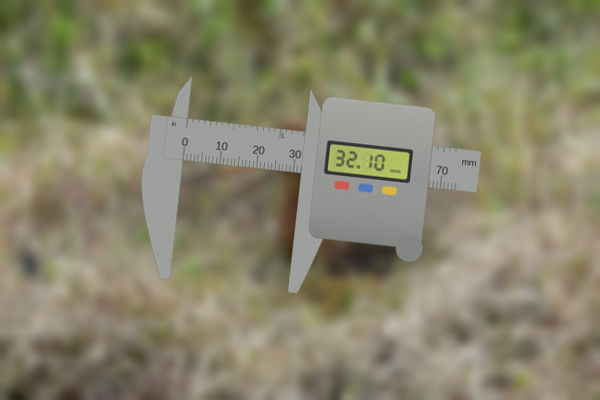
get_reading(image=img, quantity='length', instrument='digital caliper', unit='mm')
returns 32.10 mm
